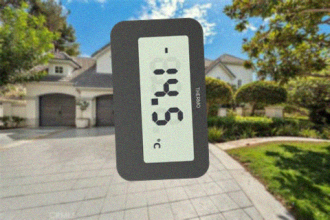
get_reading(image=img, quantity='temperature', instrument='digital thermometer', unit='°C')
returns -14.5 °C
